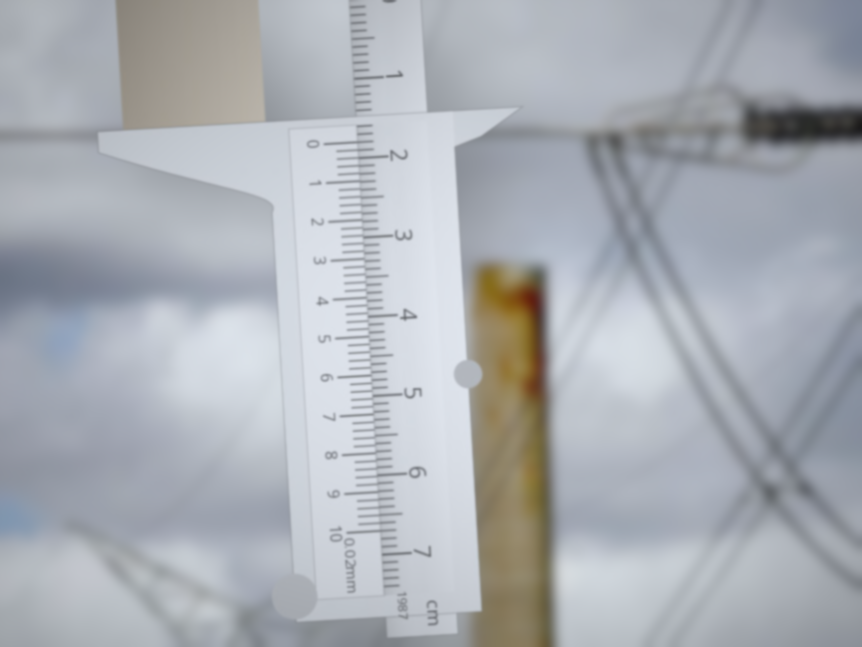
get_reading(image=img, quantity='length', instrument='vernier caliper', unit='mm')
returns 18.0 mm
